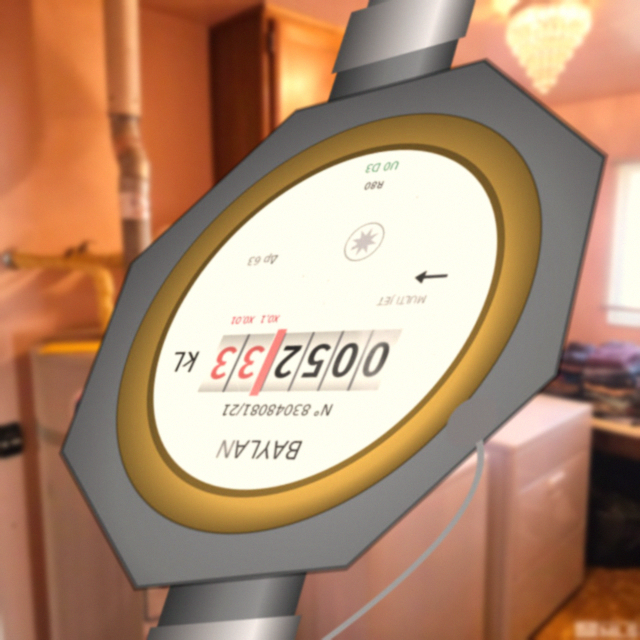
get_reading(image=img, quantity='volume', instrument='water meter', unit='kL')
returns 52.33 kL
